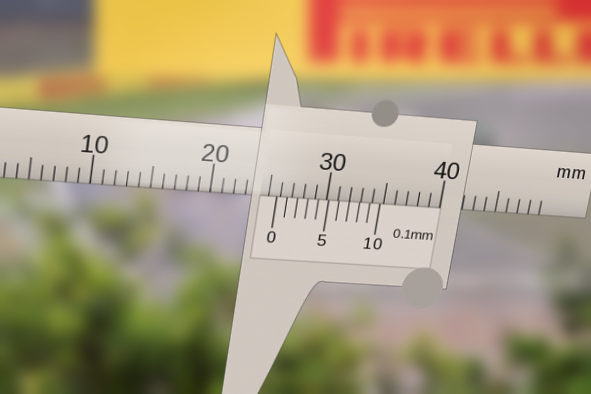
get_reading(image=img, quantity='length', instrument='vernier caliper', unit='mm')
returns 25.7 mm
